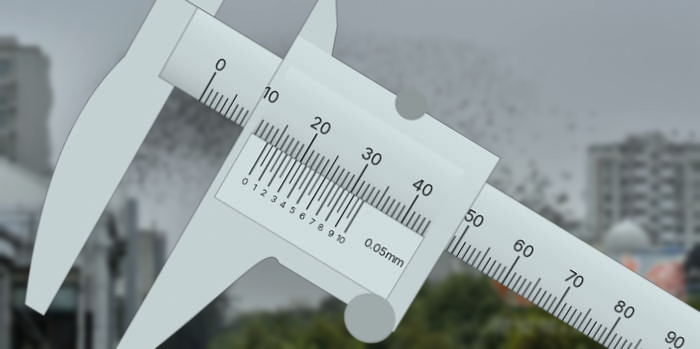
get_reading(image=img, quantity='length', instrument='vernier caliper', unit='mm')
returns 13.6 mm
